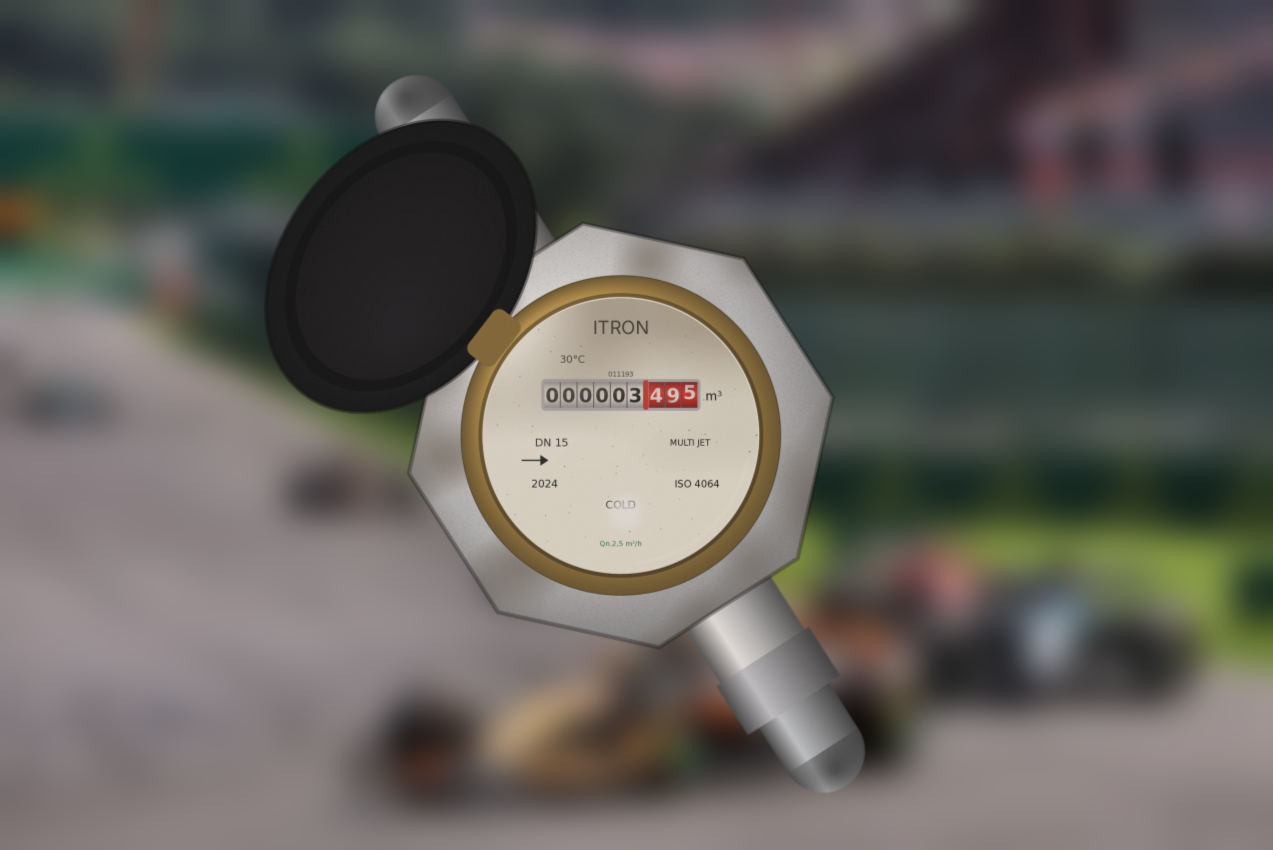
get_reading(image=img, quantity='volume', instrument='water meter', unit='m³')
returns 3.495 m³
